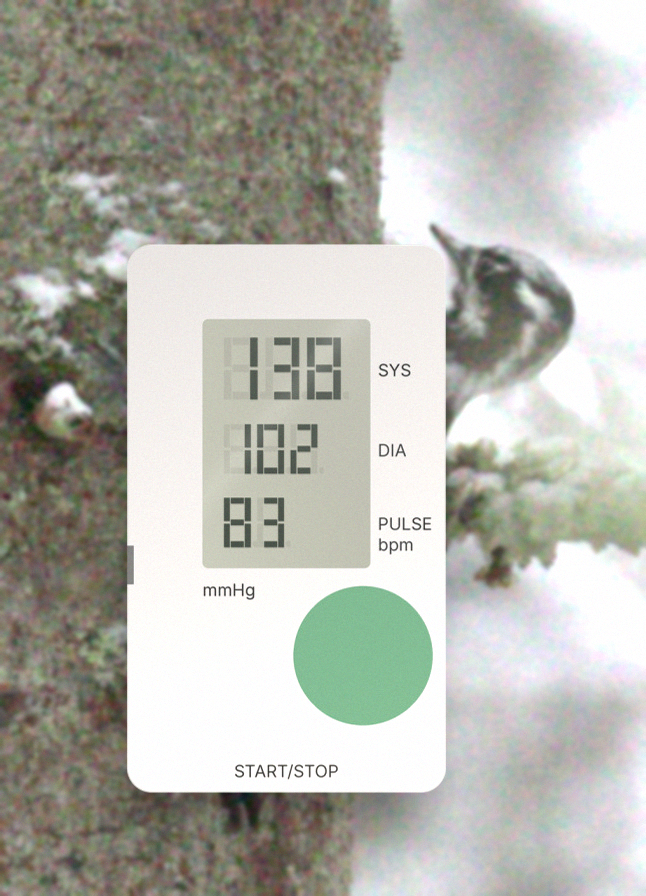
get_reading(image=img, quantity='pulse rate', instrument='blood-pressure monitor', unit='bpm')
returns 83 bpm
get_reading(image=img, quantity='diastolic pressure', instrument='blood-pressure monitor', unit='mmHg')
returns 102 mmHg
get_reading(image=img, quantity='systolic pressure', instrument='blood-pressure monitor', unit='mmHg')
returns 138 mmHg
